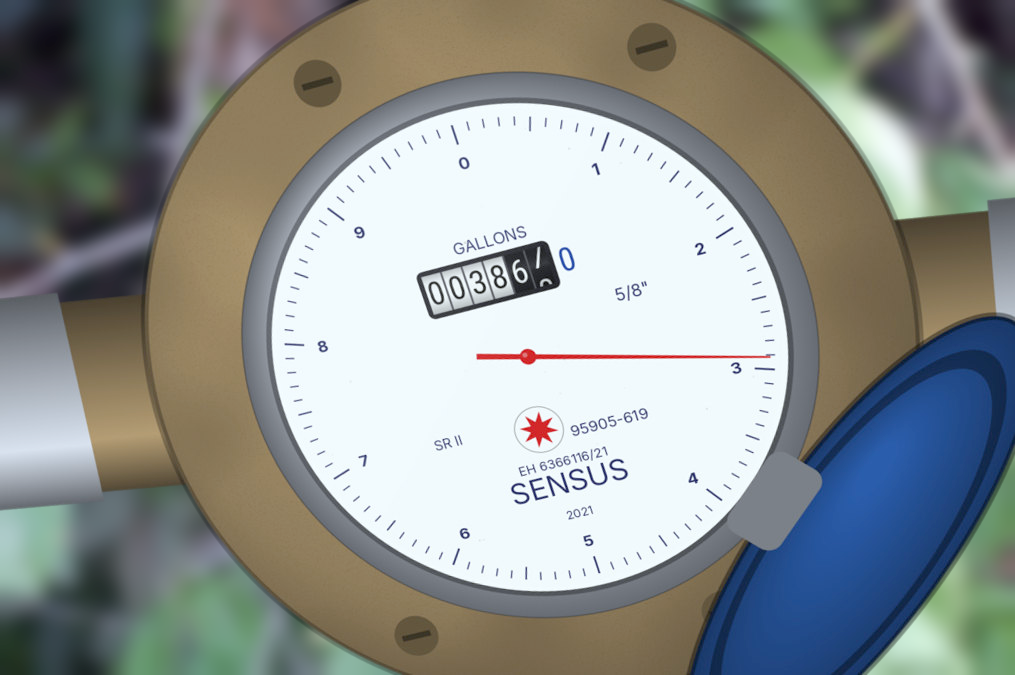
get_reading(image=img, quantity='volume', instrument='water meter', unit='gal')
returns 38672.9 gal
